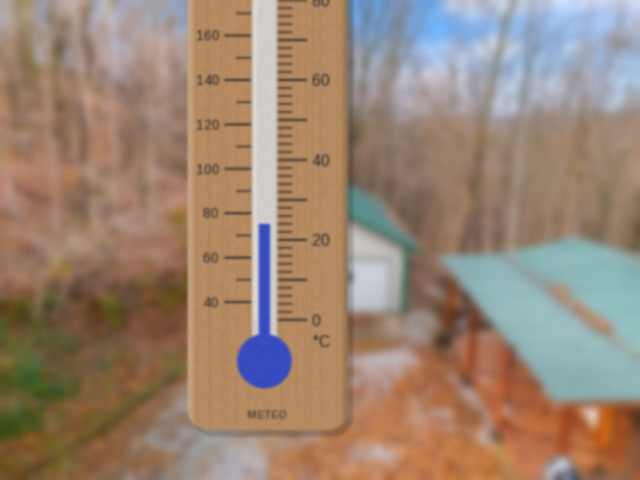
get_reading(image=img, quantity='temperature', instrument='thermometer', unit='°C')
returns 24 °C
